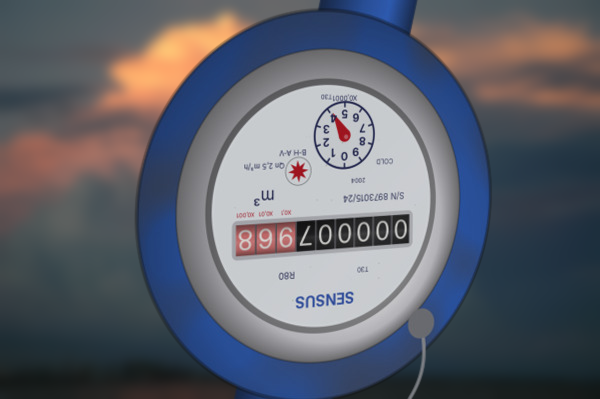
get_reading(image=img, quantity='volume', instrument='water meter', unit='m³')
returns 7.9684 m³
